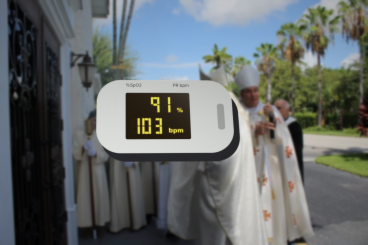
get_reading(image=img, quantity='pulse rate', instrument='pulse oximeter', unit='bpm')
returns 103 bpm
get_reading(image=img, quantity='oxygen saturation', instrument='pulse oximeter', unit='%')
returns 91 %
